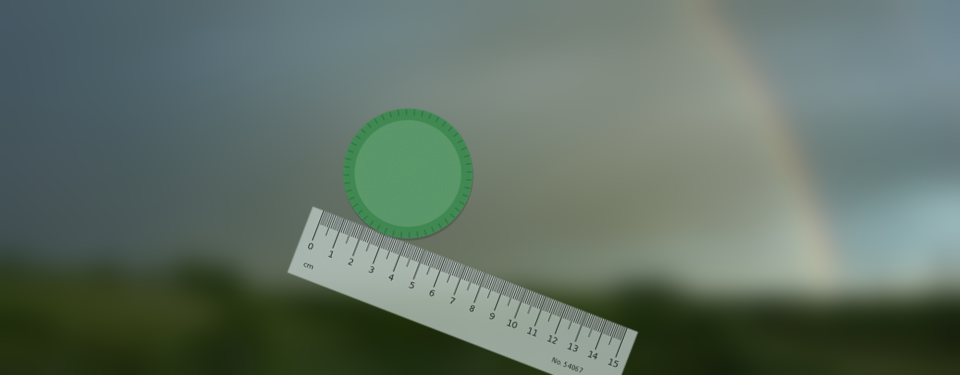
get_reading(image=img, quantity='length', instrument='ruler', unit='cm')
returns 6 cm
